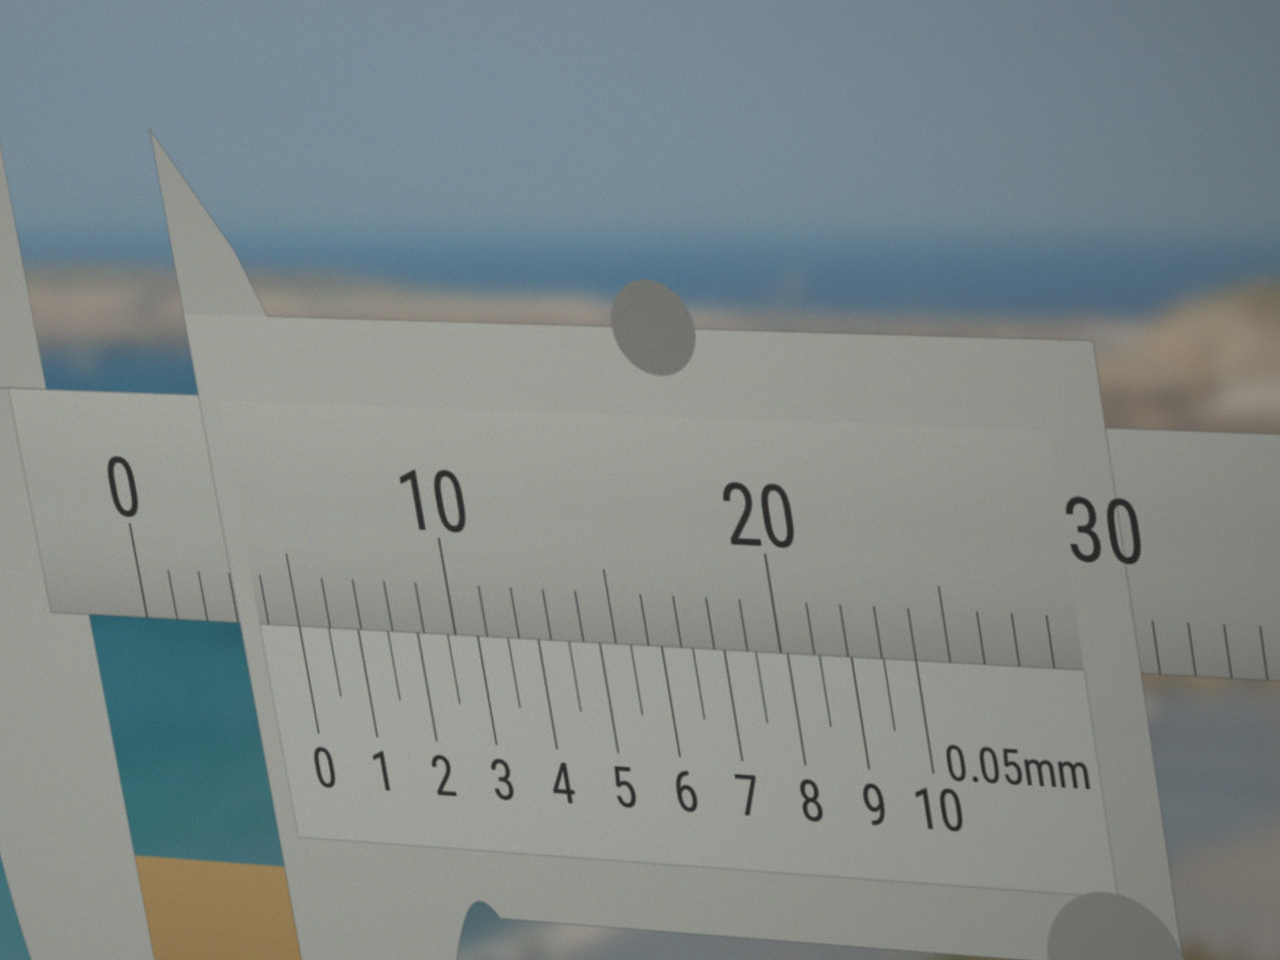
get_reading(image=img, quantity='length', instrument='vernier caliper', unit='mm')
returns 5.00 mm
